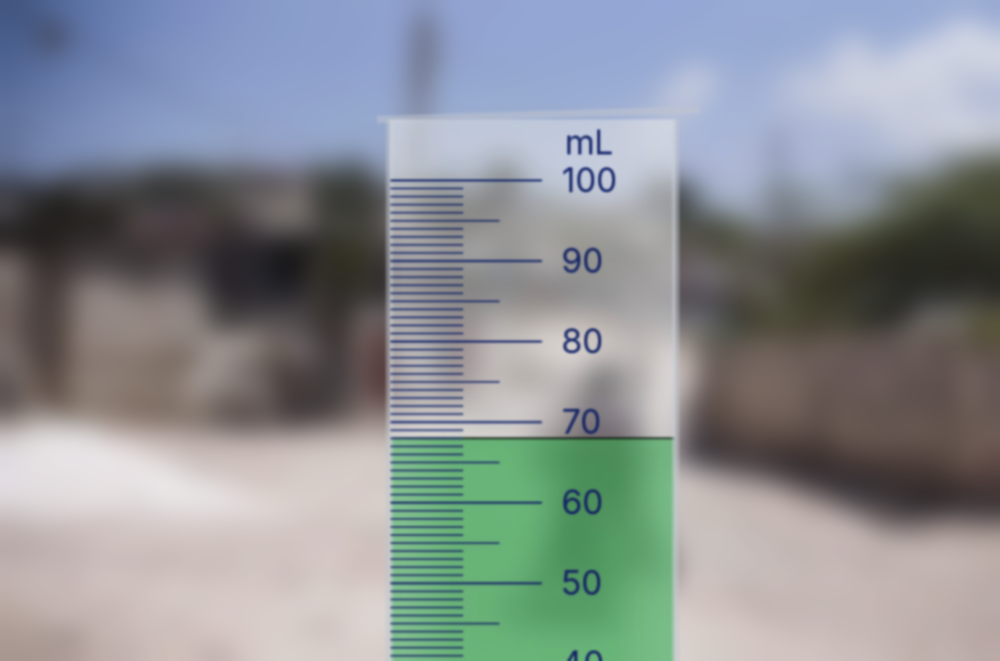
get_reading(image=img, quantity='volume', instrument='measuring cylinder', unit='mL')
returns 68 mL
